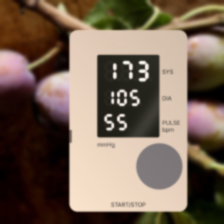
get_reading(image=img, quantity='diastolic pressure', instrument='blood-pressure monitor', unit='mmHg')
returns 105 mmHg
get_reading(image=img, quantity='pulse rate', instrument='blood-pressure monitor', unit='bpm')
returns 55 bpm
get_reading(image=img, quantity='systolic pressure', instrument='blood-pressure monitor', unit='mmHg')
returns 173 mmHg
